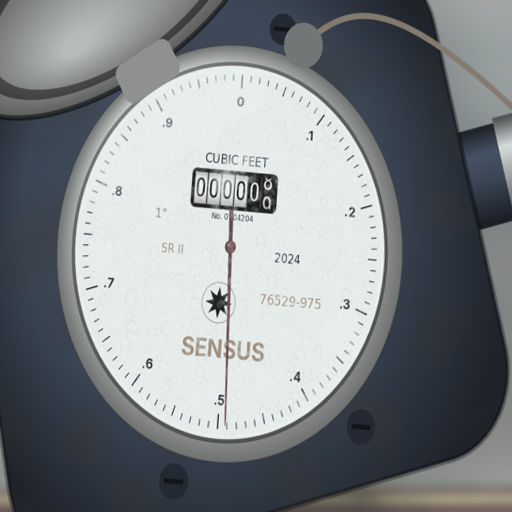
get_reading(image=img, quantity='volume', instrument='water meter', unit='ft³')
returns 8.49 ft³
